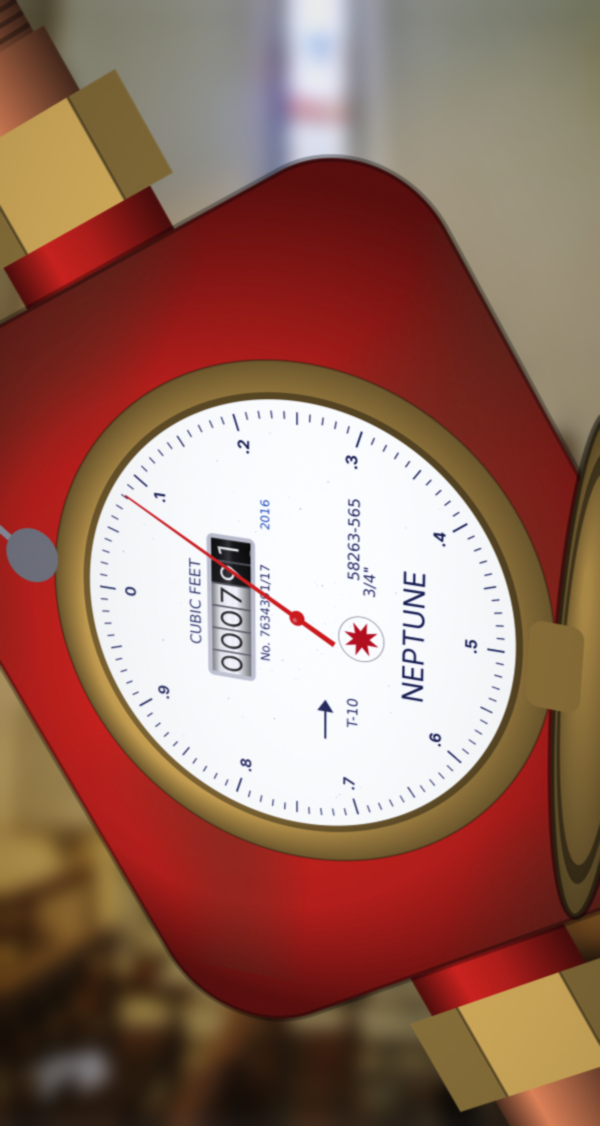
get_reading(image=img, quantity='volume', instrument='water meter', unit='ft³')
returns 791.08 ft³
